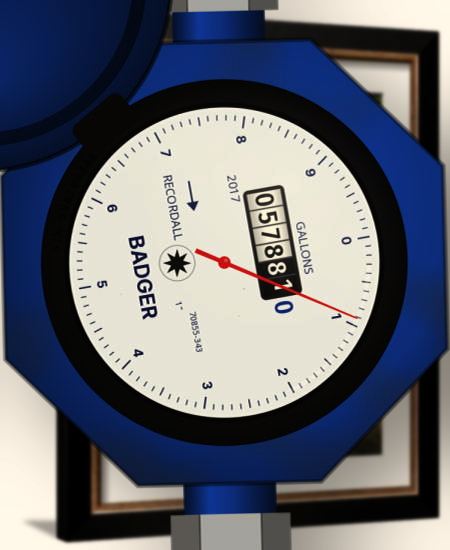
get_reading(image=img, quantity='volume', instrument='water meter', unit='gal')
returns 578810.9 gal
